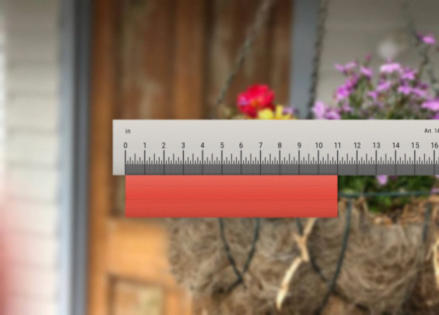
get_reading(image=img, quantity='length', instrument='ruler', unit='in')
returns 11 in
